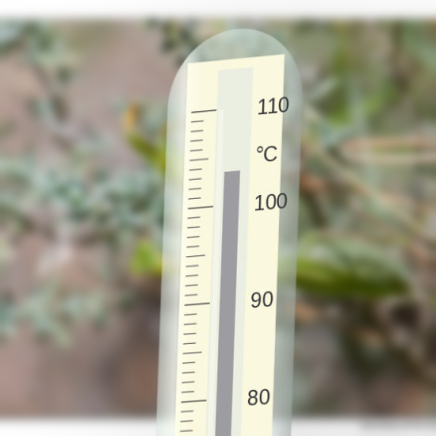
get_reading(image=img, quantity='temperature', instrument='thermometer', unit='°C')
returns 103.5 °C
